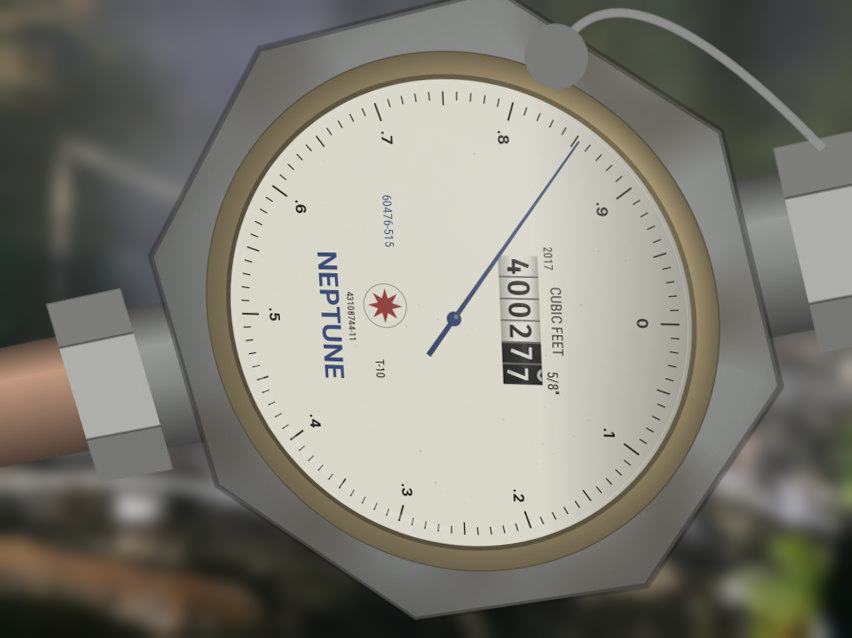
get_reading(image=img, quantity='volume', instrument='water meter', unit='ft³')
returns 400276.85 ft³
